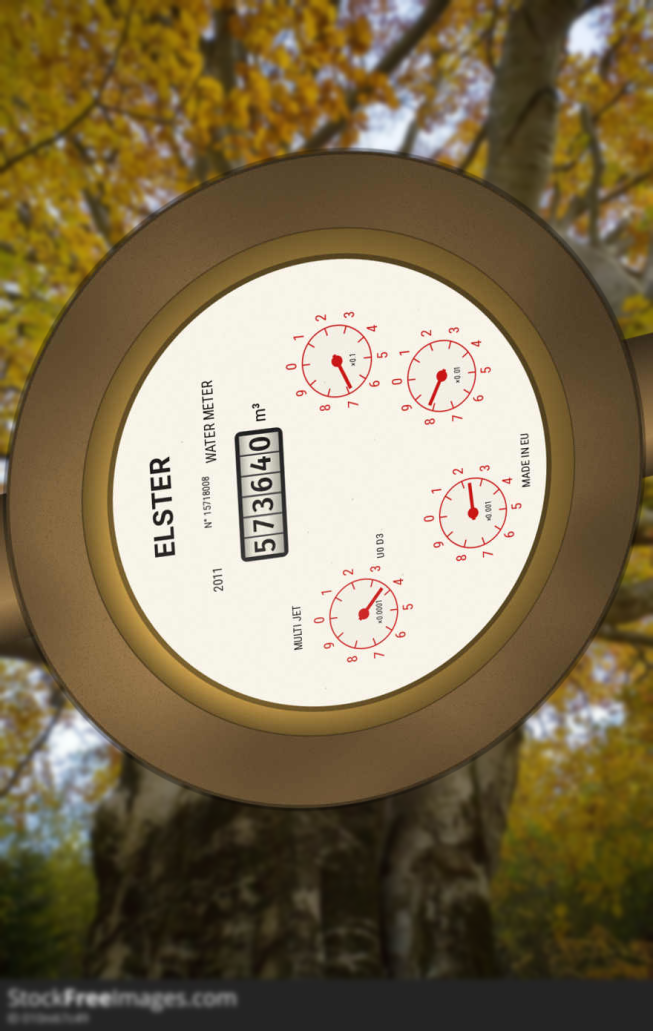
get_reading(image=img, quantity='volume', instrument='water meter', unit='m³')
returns 573640.6823 m³
